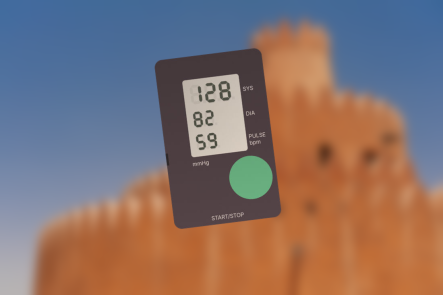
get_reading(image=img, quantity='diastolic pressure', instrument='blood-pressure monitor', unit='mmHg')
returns 82 mmHg
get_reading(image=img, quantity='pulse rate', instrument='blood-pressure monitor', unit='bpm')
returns 59 bpm
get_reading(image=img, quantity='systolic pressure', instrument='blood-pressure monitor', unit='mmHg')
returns 128 mmHg
